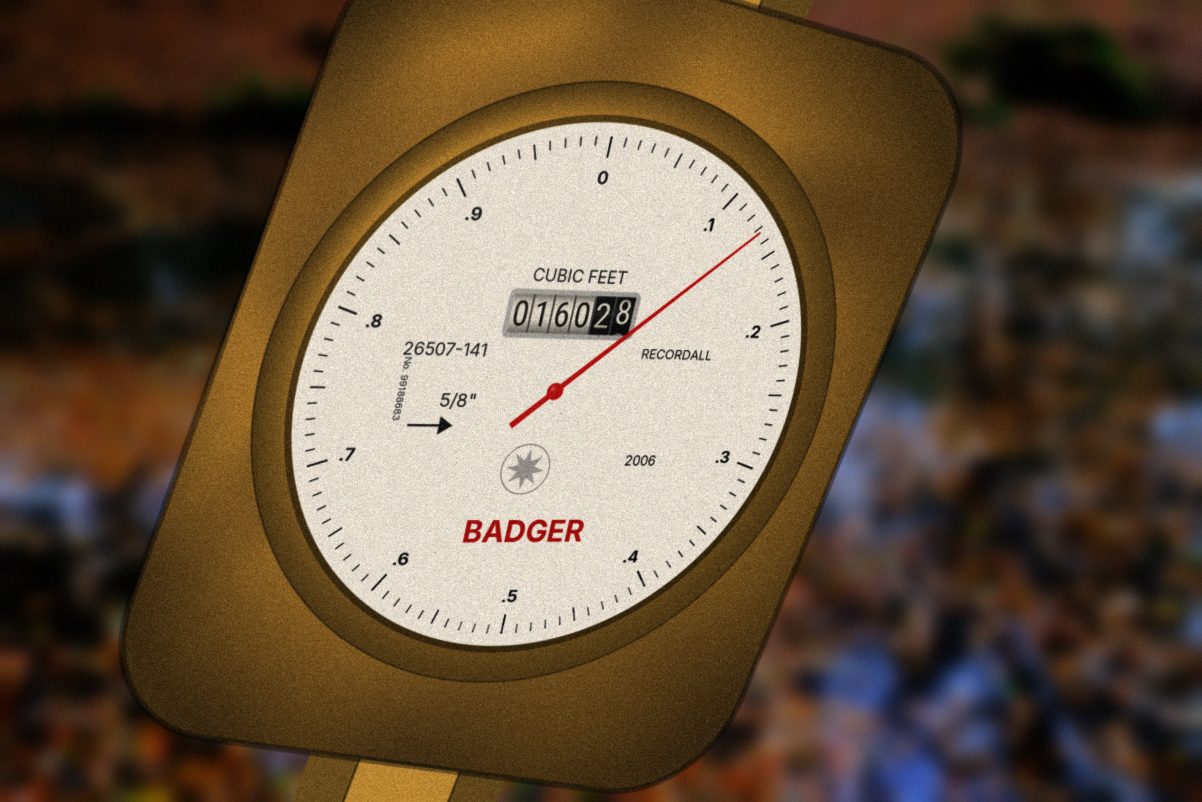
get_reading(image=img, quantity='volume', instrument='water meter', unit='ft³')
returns 16028.13 ft³
